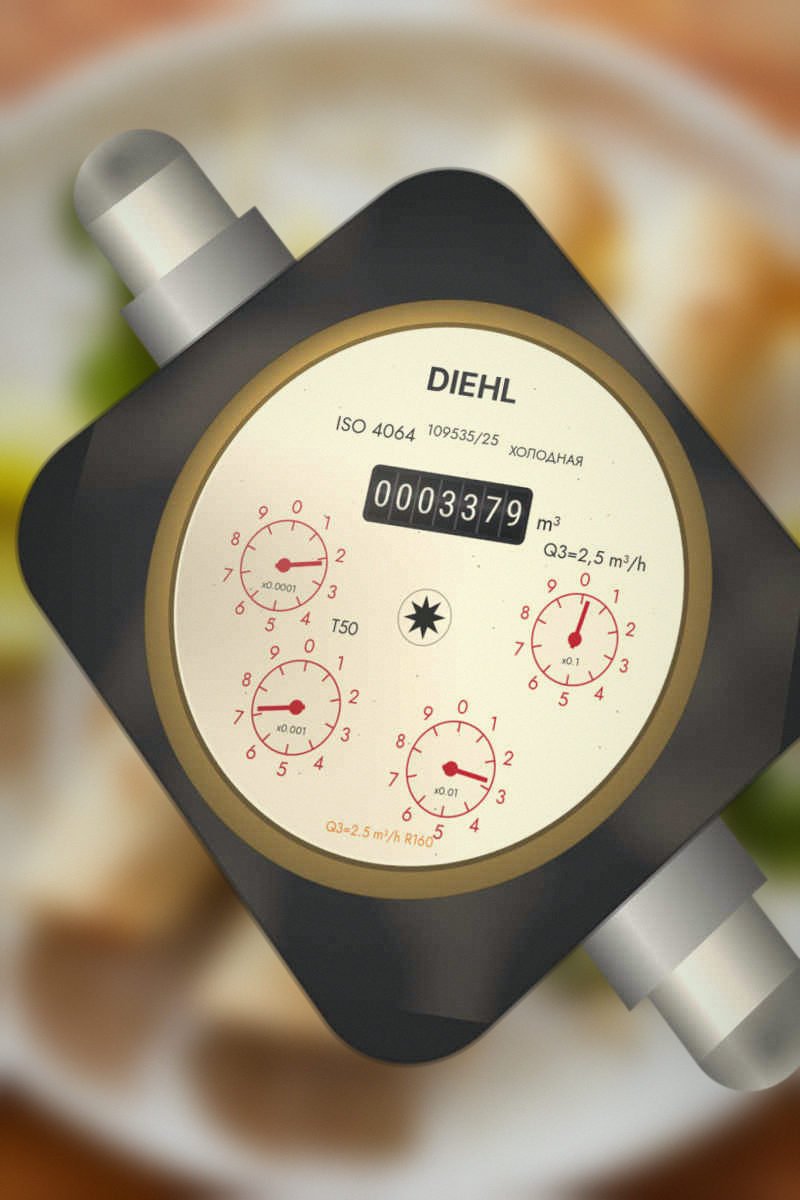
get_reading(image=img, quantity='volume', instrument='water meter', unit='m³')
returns 3379.0272 m³
